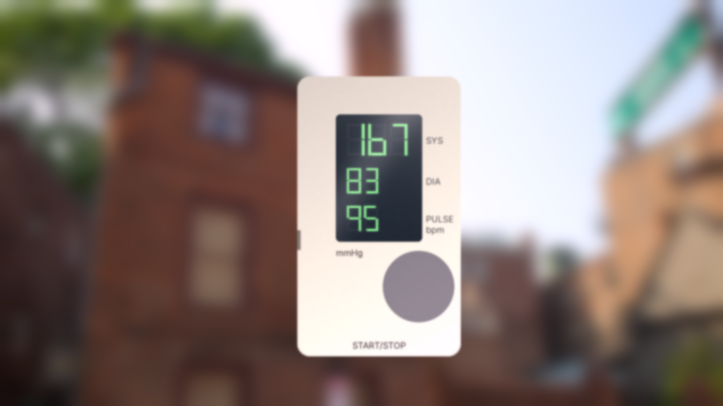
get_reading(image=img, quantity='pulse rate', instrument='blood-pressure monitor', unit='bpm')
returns 95 bpm
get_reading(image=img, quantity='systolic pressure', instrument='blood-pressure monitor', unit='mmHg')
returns 167 mmHg
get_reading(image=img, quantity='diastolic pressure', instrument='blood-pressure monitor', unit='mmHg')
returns 83 mmHg
